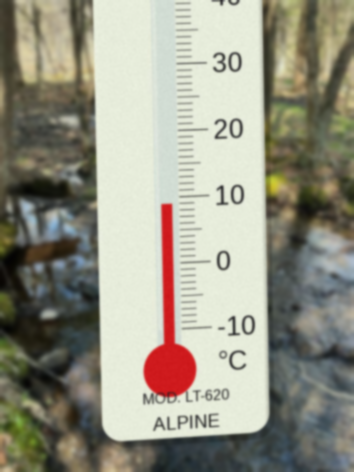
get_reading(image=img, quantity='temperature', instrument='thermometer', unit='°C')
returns 9 °C
